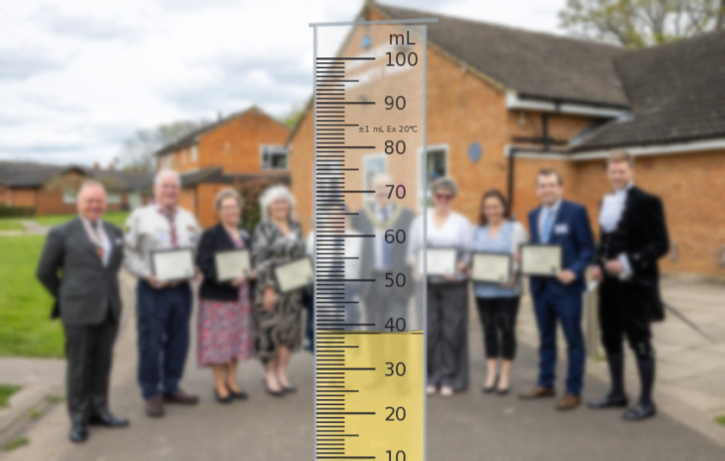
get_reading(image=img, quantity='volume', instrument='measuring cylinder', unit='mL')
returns 38 mL
